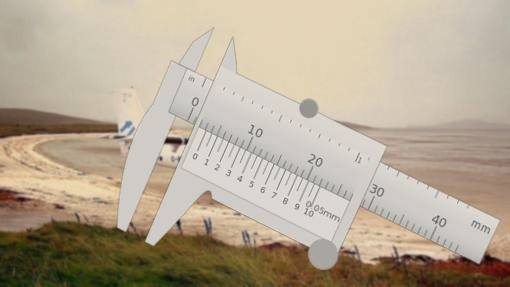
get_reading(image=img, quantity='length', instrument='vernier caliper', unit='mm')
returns 3.2 mm
